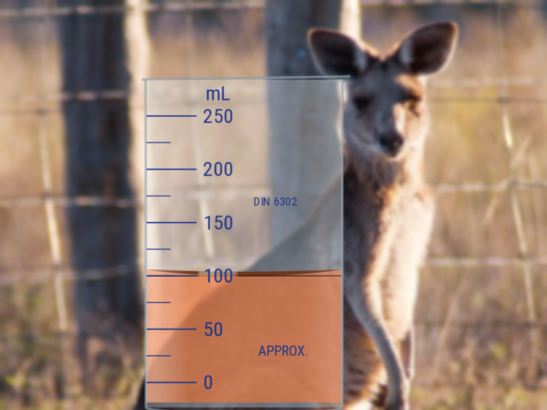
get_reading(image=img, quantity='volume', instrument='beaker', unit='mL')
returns 100 mL
